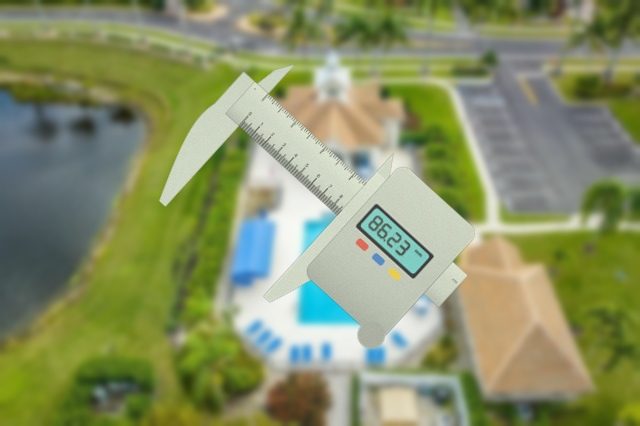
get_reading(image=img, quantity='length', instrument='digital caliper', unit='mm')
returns 86.23 mm
